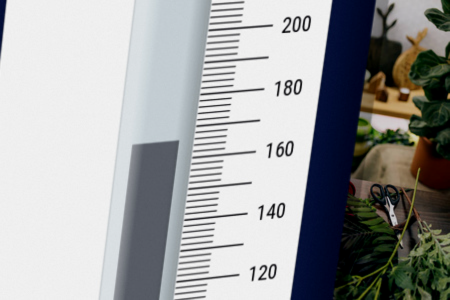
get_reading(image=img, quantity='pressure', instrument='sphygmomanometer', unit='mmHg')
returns 166 mmHg
